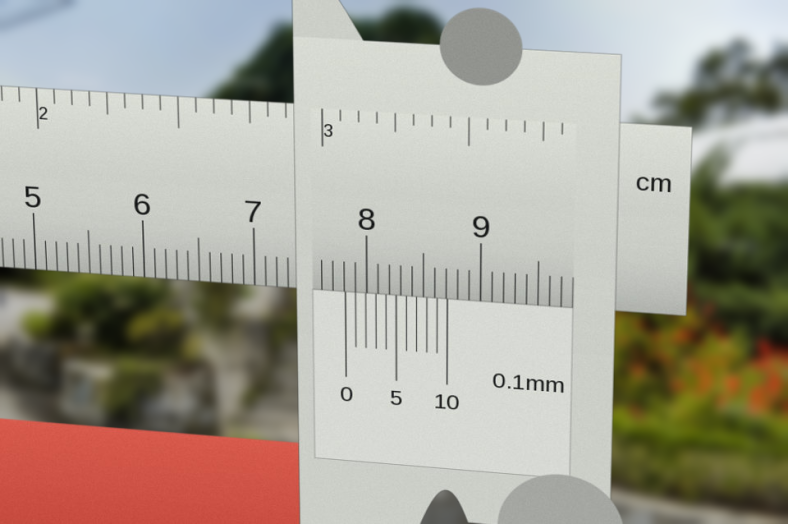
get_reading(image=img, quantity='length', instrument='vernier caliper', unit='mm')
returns 78.1 mm
